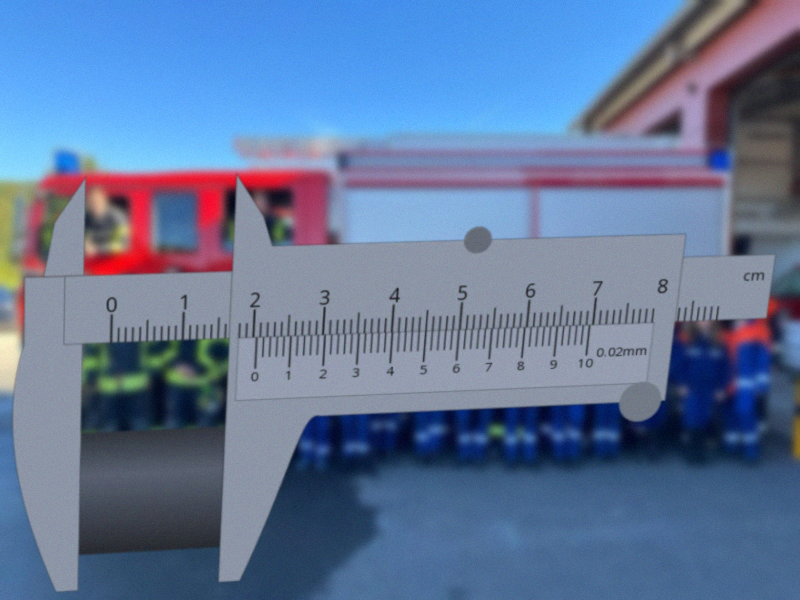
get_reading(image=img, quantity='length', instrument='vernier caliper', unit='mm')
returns 20.5 mm
